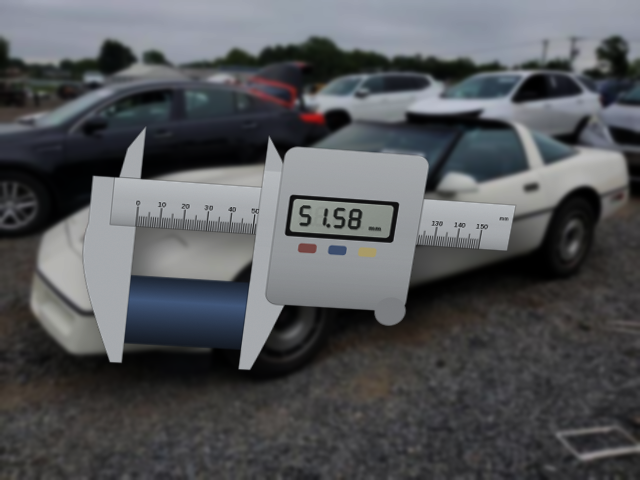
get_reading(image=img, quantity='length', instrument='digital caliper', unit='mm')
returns 51.58 mm
